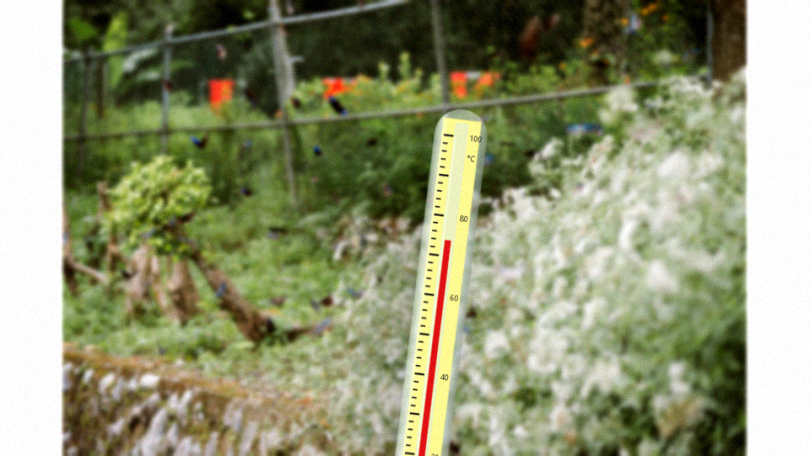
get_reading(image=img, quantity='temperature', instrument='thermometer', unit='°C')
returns 74 °C
